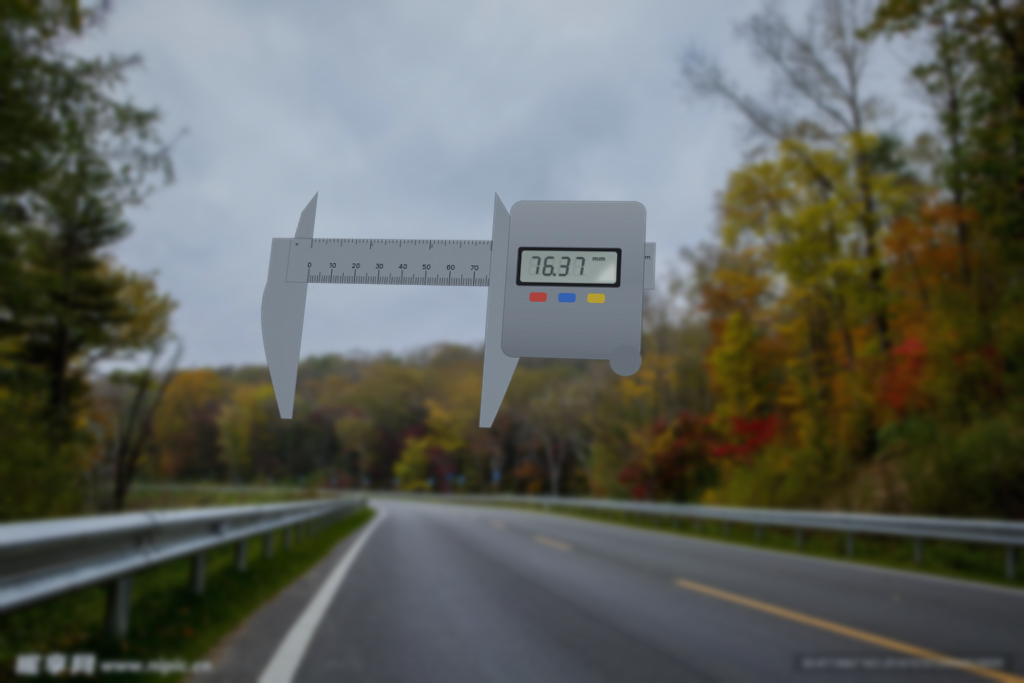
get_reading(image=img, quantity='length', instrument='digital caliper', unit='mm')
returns 76.37 mm
